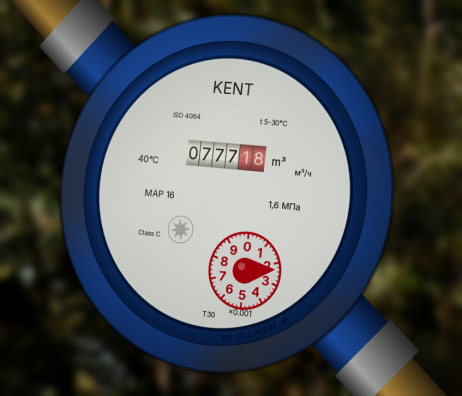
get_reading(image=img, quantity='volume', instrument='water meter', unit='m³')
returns 777.182 m³
